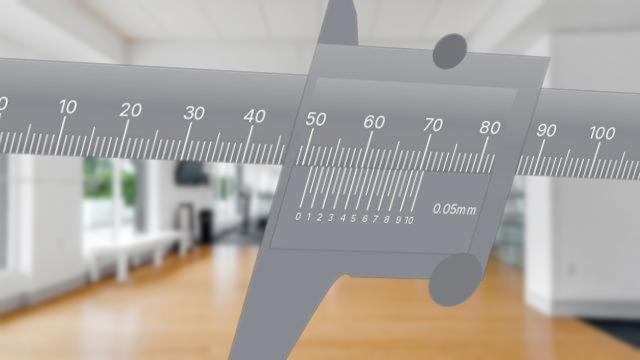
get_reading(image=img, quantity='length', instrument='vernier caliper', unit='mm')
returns 51.6 mm
